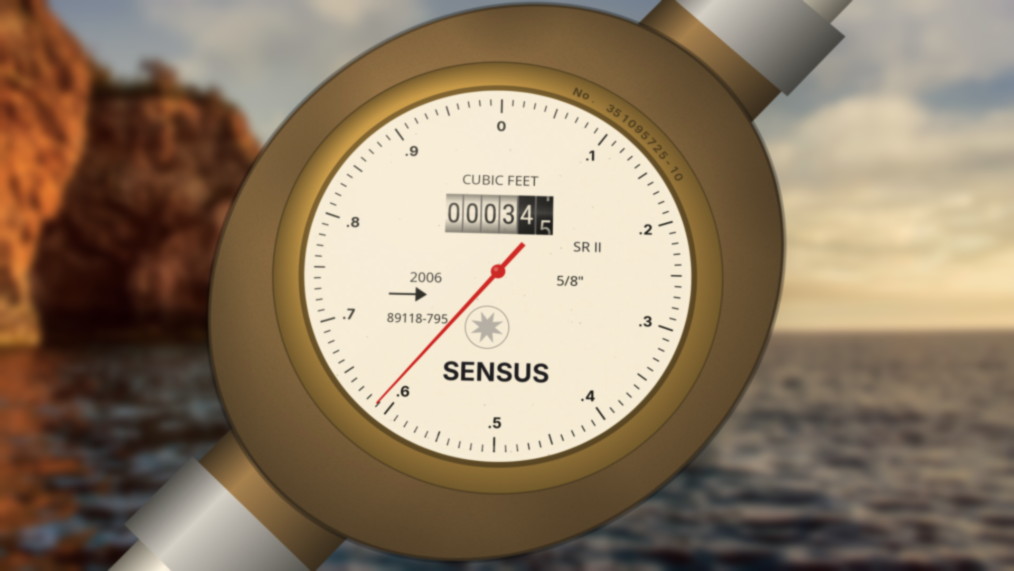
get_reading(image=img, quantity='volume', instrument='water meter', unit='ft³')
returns 344.61 ft³
